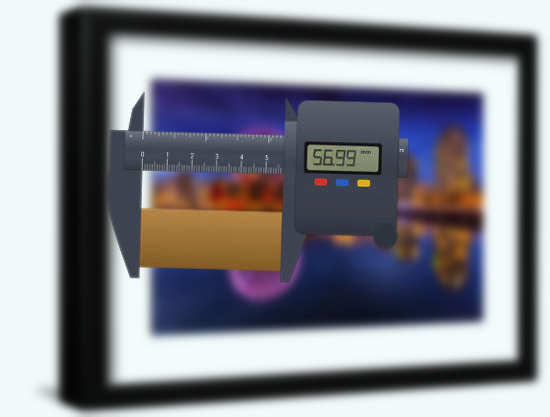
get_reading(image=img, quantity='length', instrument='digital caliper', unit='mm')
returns 56.99 mm
